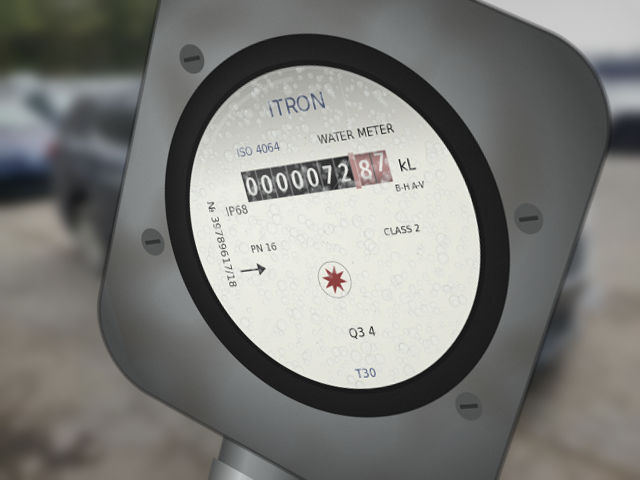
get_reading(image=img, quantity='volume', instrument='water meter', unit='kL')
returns 72.87 kL
